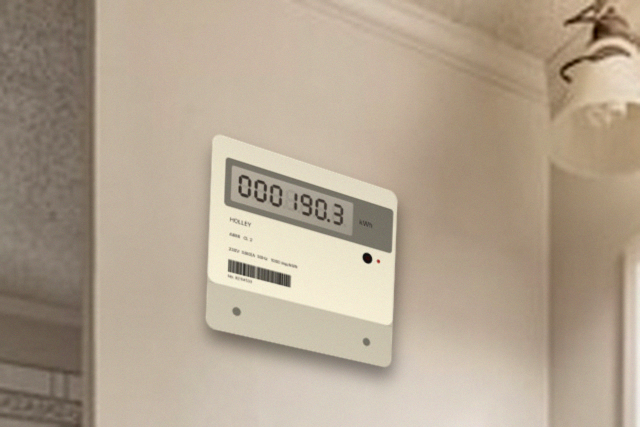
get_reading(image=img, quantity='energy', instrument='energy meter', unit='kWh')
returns 190.3 kWh
